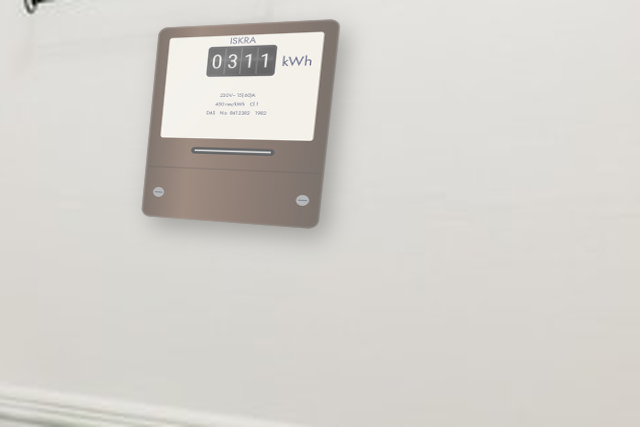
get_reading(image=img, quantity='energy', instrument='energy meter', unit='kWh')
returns 311 kWh
